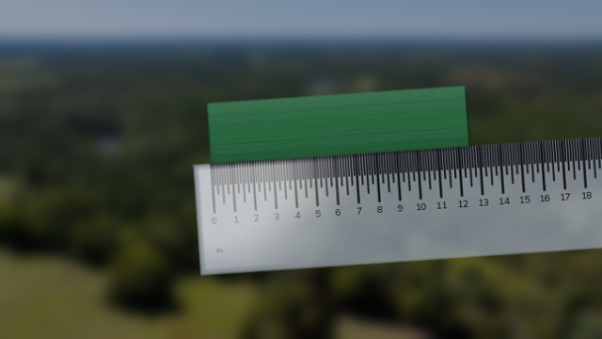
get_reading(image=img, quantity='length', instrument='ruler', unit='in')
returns 12.5 in
